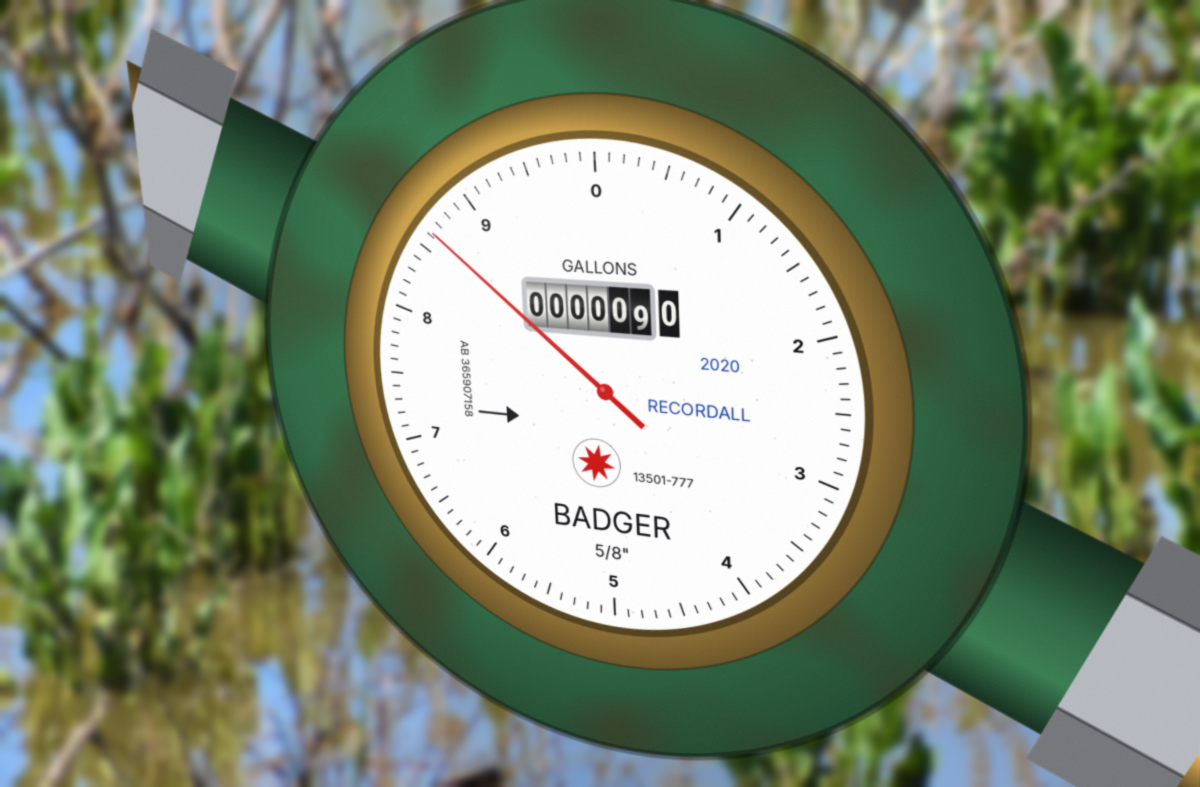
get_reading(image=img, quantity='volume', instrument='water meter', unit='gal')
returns 88.6 gal
